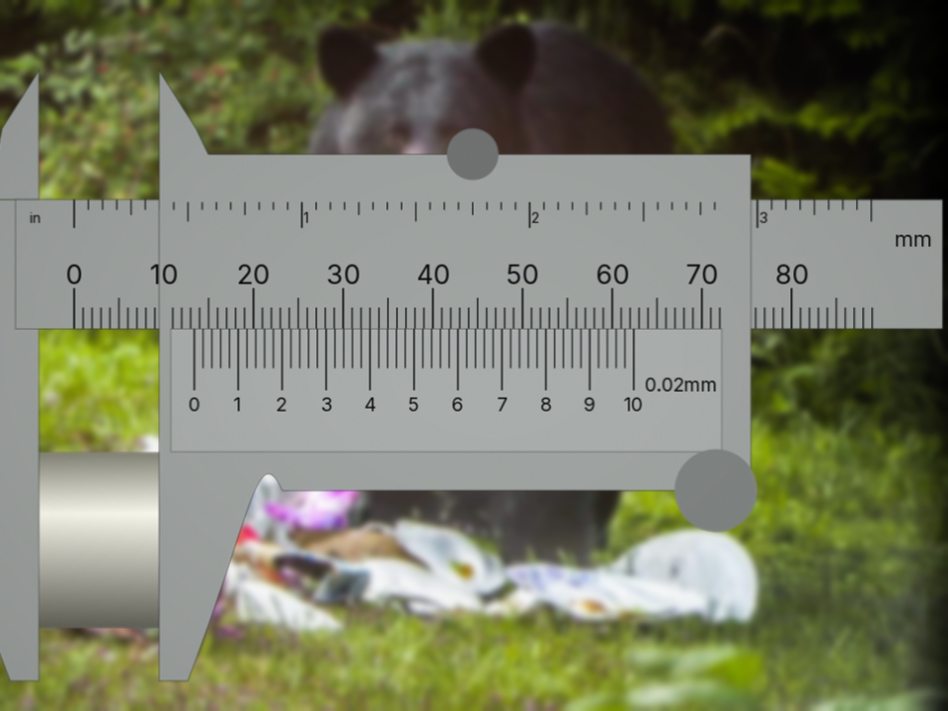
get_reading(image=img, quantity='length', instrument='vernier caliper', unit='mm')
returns 13.4 mm
